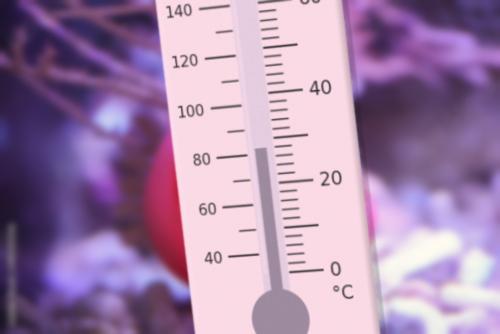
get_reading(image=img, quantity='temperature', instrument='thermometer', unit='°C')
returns 28 °C
